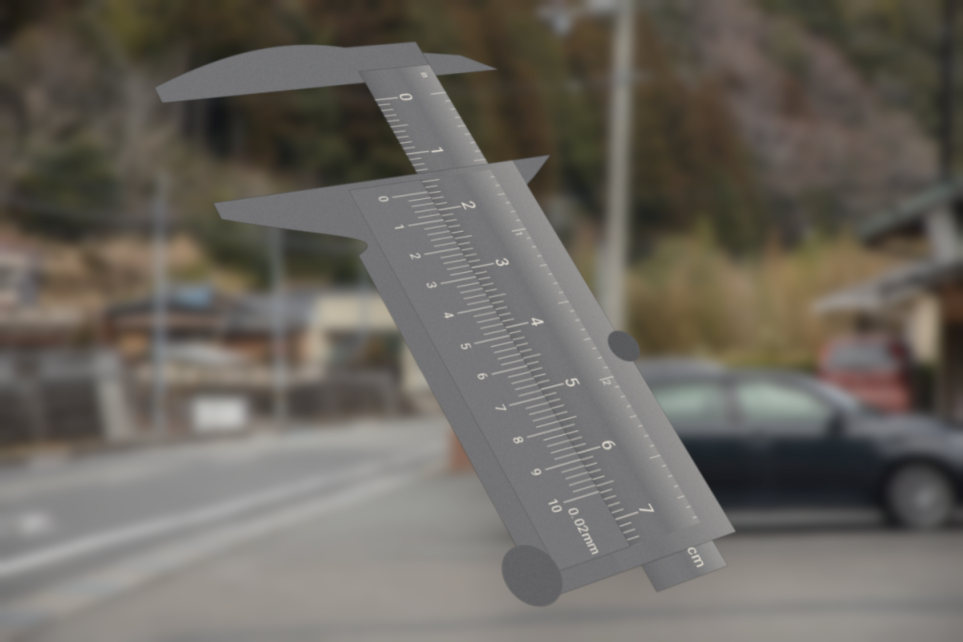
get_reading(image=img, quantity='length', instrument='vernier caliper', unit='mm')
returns 16.8 mm
